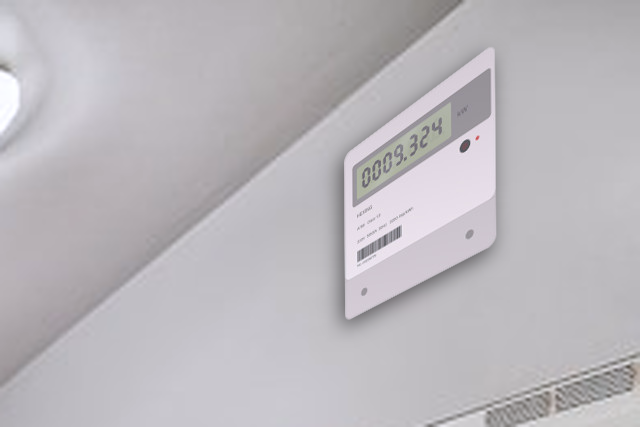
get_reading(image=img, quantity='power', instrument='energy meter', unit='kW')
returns 9.324 kW
